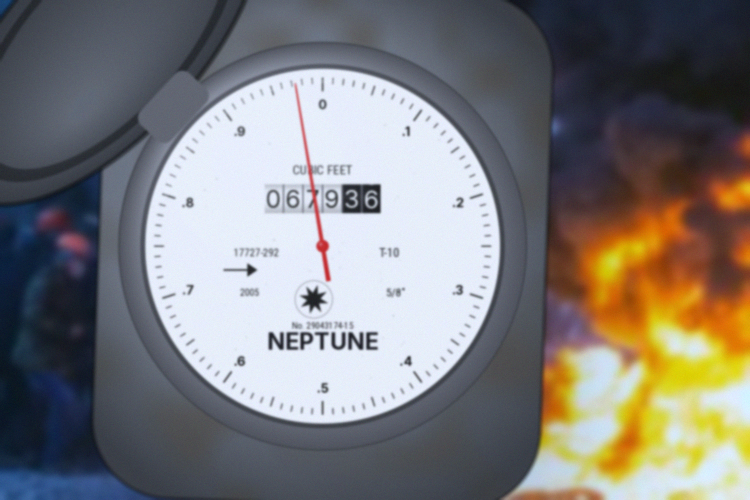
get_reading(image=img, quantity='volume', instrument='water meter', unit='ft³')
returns 67935.97 ft³
